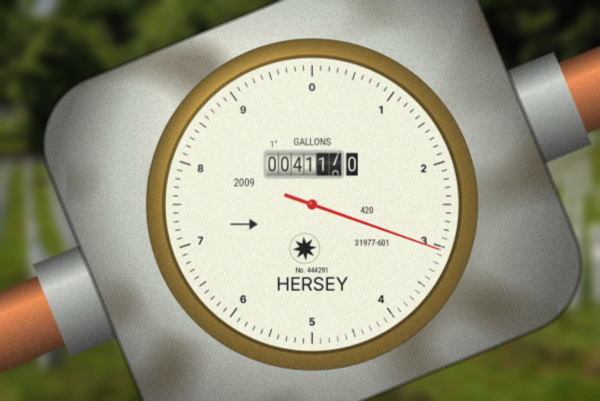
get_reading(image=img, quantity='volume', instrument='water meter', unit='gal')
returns 41173.0 gal
